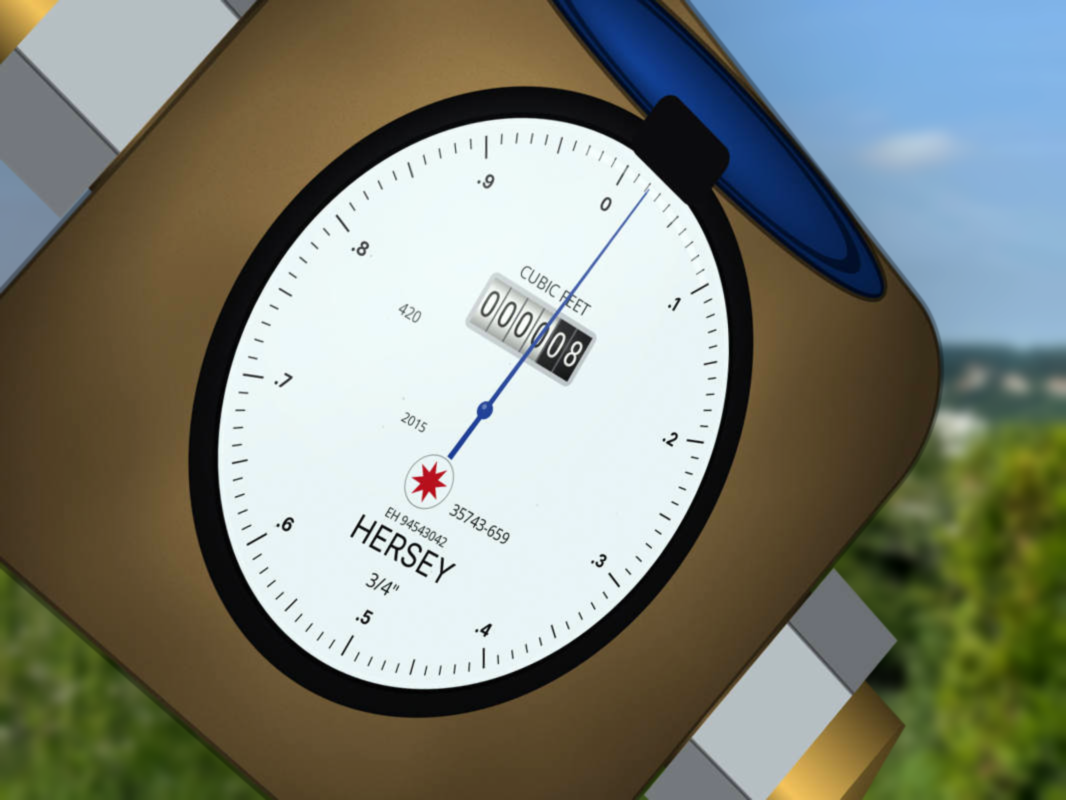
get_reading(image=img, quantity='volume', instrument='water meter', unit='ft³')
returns 8.02 ft³
